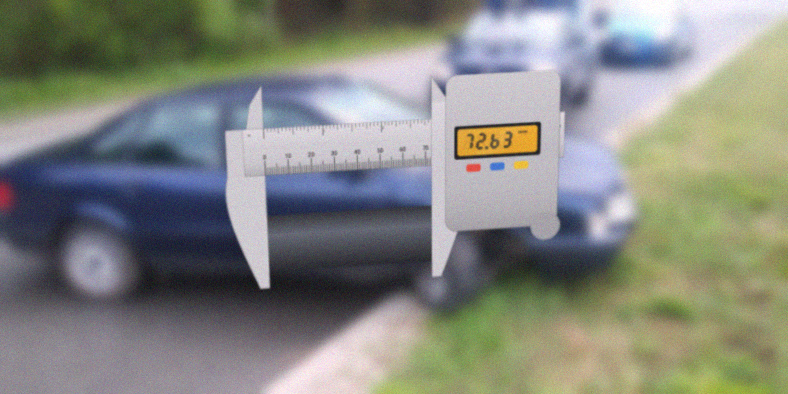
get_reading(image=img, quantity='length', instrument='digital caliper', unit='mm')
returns 72.63 mm
